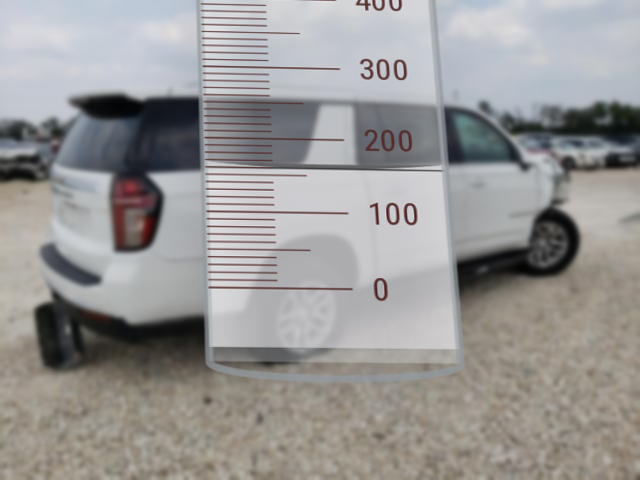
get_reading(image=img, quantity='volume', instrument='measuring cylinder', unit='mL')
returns 160 mL
